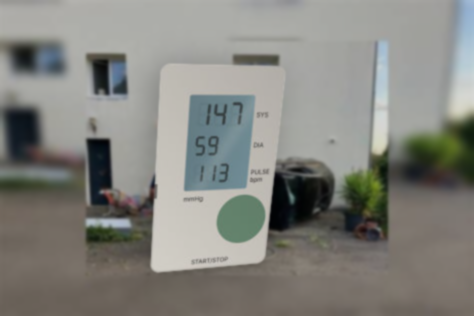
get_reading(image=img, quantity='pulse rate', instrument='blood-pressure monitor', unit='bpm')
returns 113 bpm
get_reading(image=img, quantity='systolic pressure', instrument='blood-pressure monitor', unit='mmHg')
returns 147 mmHg
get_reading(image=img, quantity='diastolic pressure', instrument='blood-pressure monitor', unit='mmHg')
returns 59 mmHg
